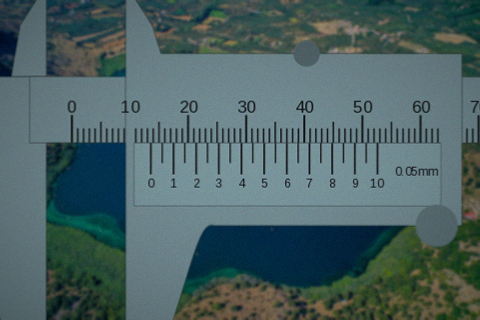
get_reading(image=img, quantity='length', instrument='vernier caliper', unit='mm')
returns 13.6 mm
